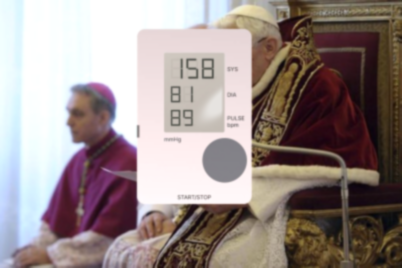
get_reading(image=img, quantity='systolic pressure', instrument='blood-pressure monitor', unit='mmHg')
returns 158 mmHg
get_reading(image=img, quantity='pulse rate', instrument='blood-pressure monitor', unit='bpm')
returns 89 bpm
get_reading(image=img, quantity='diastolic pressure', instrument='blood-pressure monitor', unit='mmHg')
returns 81 mmHg
